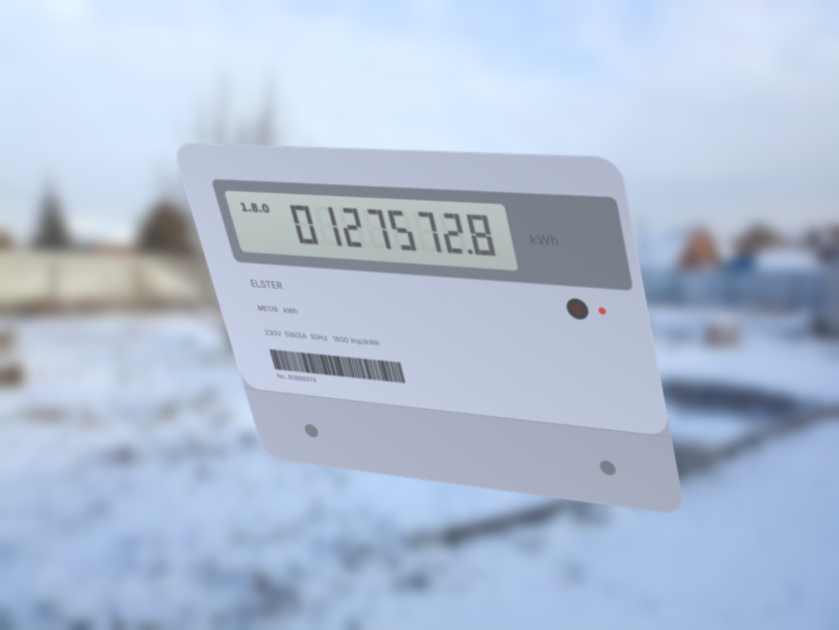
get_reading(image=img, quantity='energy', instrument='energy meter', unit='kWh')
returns 127572.8 kWh
